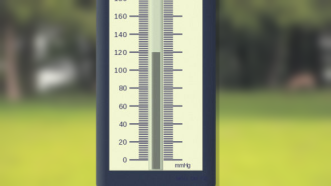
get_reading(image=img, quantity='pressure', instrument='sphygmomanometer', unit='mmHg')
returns 120 mmHg
